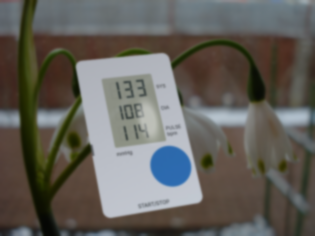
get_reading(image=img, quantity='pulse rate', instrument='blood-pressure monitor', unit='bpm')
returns 114 bpm
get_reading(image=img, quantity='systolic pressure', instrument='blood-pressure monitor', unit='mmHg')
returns 133 mmHg
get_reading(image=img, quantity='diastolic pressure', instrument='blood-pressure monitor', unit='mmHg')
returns 108 mmHg
